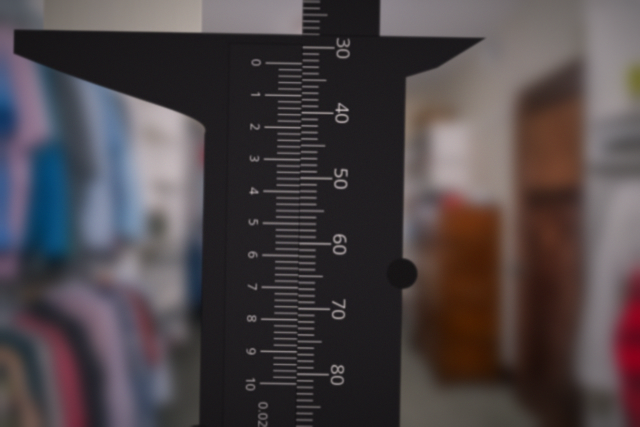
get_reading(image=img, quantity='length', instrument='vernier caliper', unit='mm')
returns 32.5 mm
